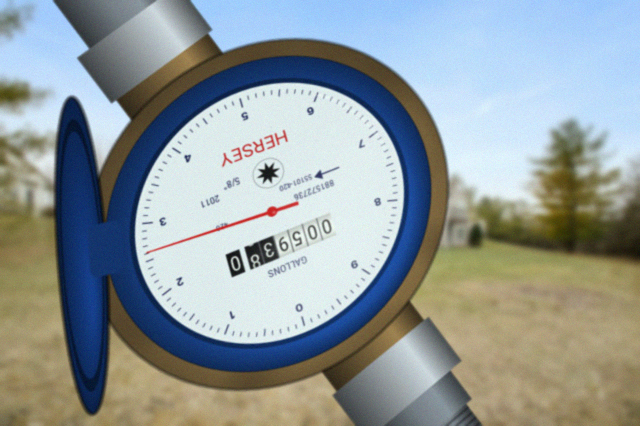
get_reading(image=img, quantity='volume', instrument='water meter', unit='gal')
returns 59382.6 gal
